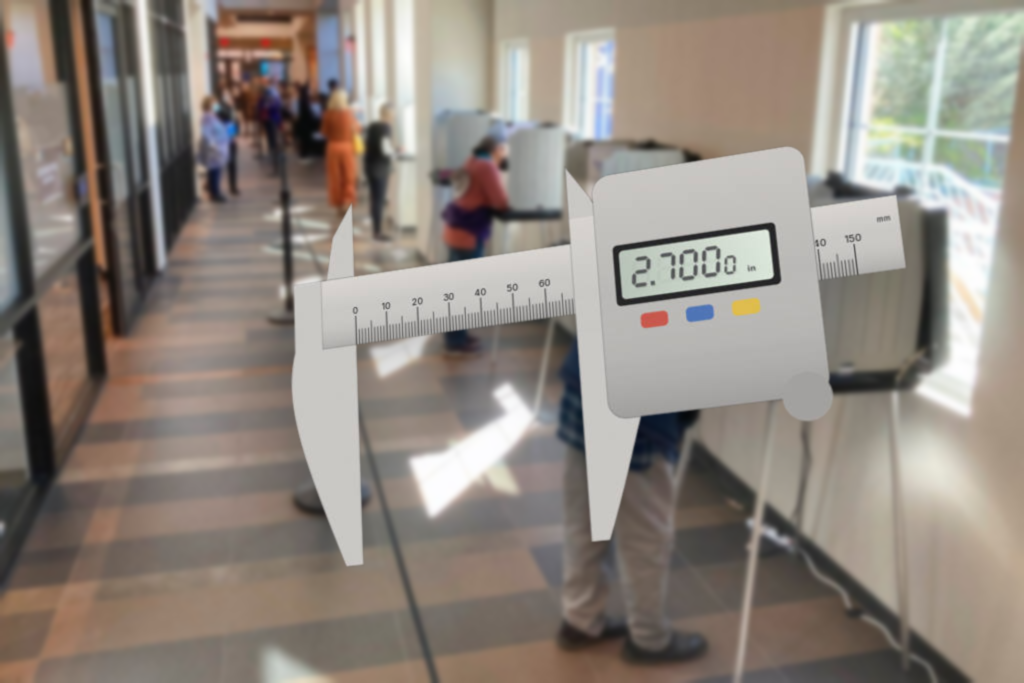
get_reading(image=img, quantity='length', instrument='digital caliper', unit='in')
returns 2.7000 in
